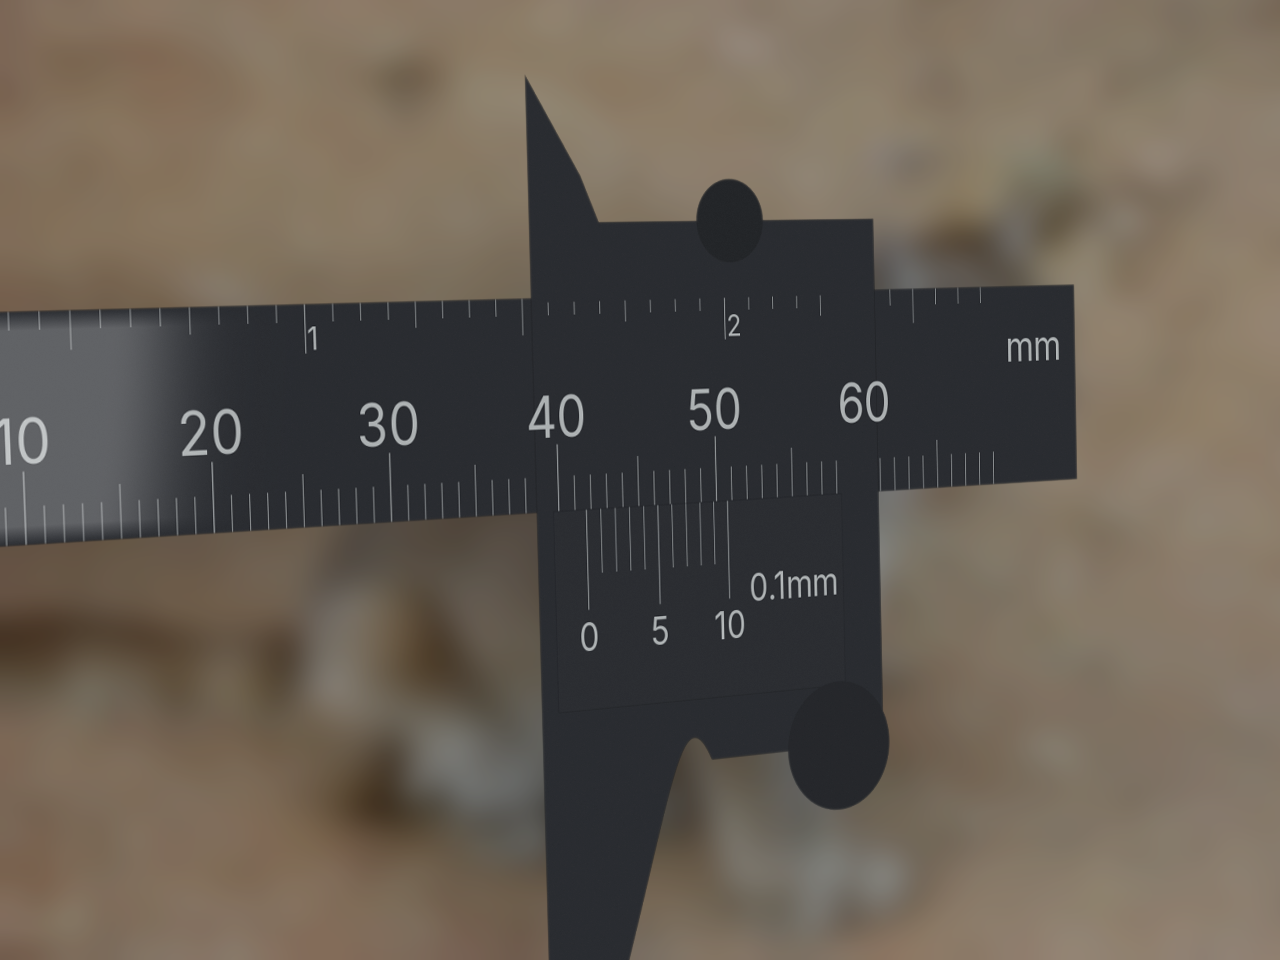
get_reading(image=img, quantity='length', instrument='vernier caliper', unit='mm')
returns 41.7 mm
